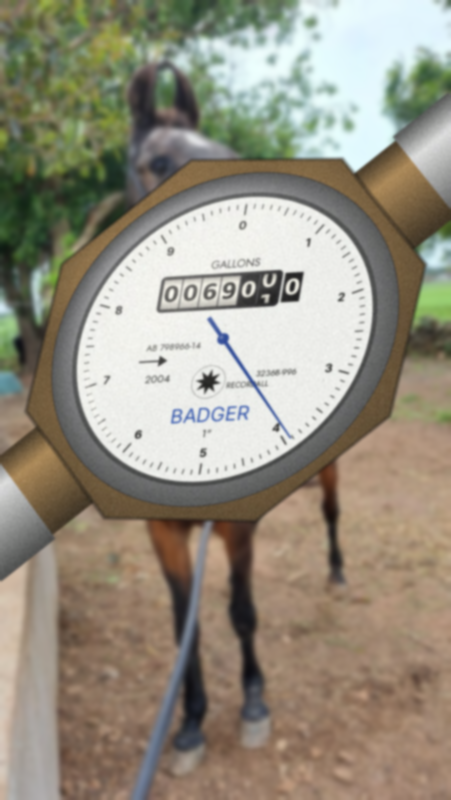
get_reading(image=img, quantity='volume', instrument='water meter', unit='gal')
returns 69003.9 gal
